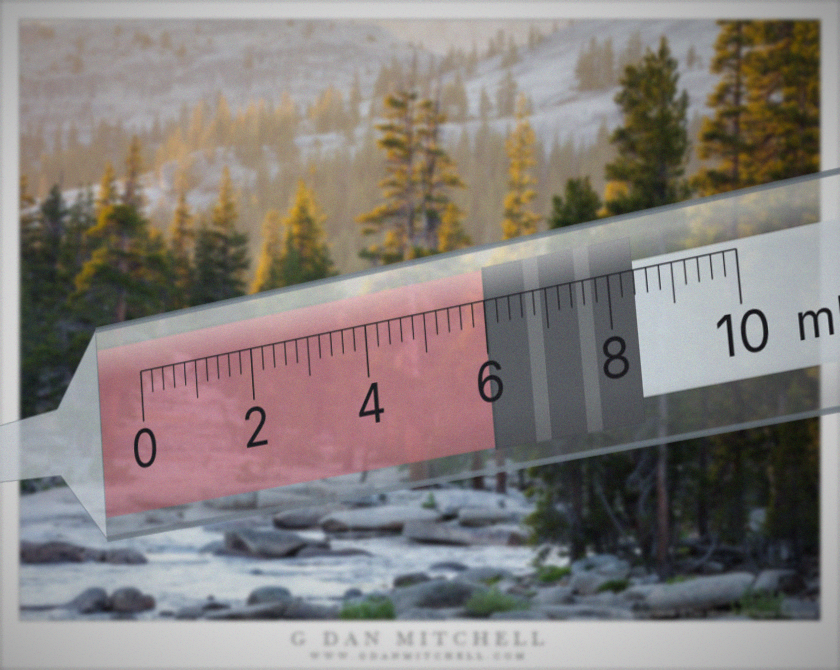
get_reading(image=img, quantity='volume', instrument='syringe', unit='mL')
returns 6 mL
